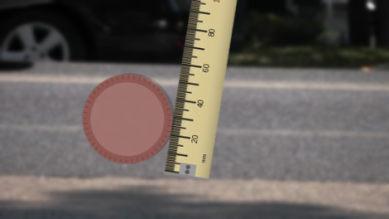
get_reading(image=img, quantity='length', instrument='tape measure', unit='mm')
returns 50 mm
